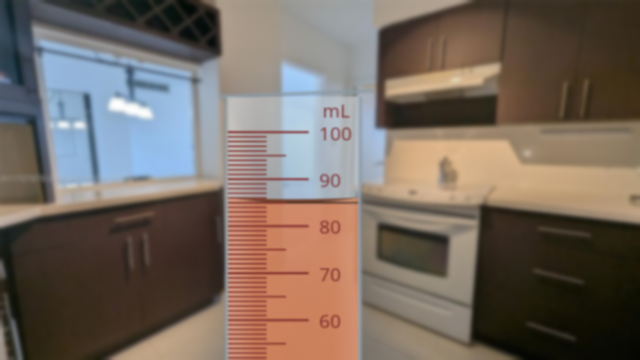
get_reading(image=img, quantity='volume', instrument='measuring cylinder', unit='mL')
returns 85 mL
